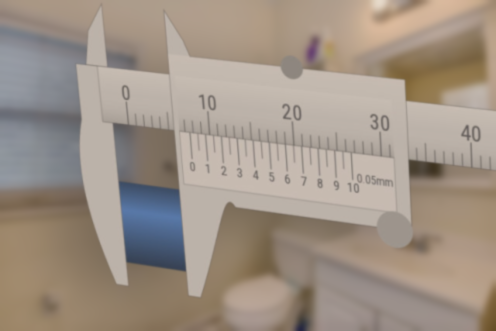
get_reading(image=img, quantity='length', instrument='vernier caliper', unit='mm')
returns 7.6 mm
